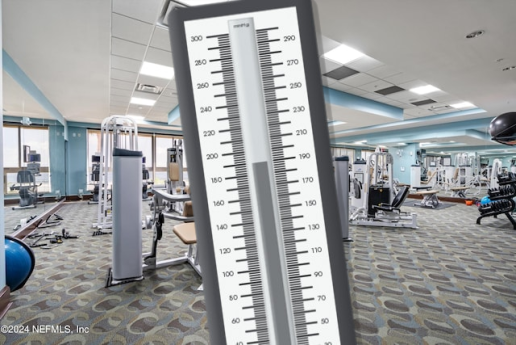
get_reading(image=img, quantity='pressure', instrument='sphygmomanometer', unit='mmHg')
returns 190 mmHg
